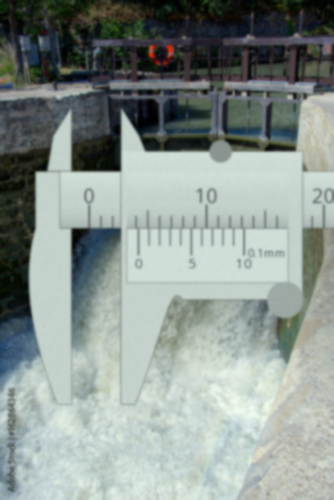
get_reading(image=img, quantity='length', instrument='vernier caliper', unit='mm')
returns 4.2 mm
